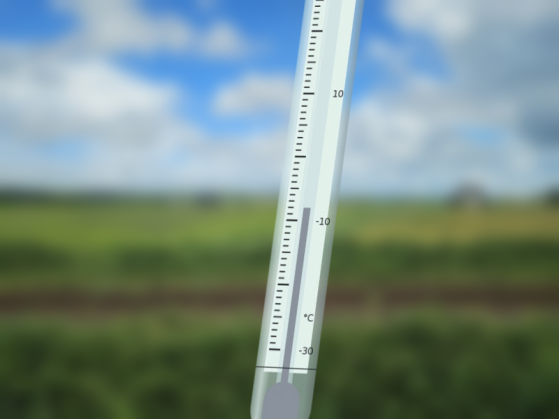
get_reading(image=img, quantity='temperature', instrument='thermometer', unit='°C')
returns -8 °C
